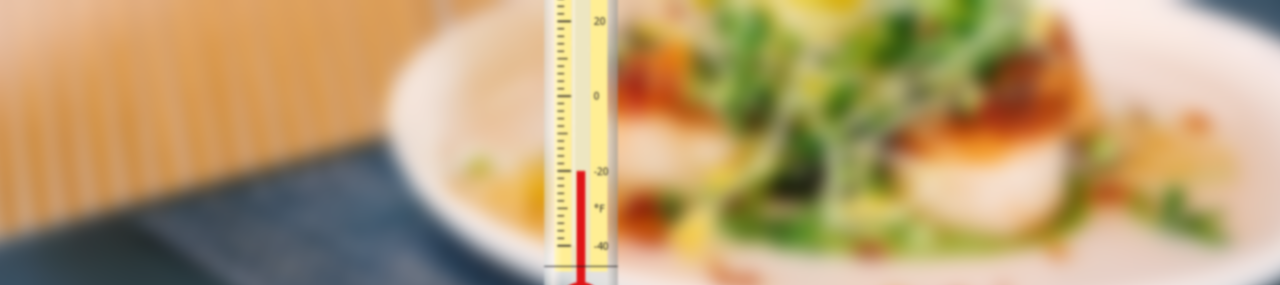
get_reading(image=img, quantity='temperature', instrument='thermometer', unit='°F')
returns -20 °F
